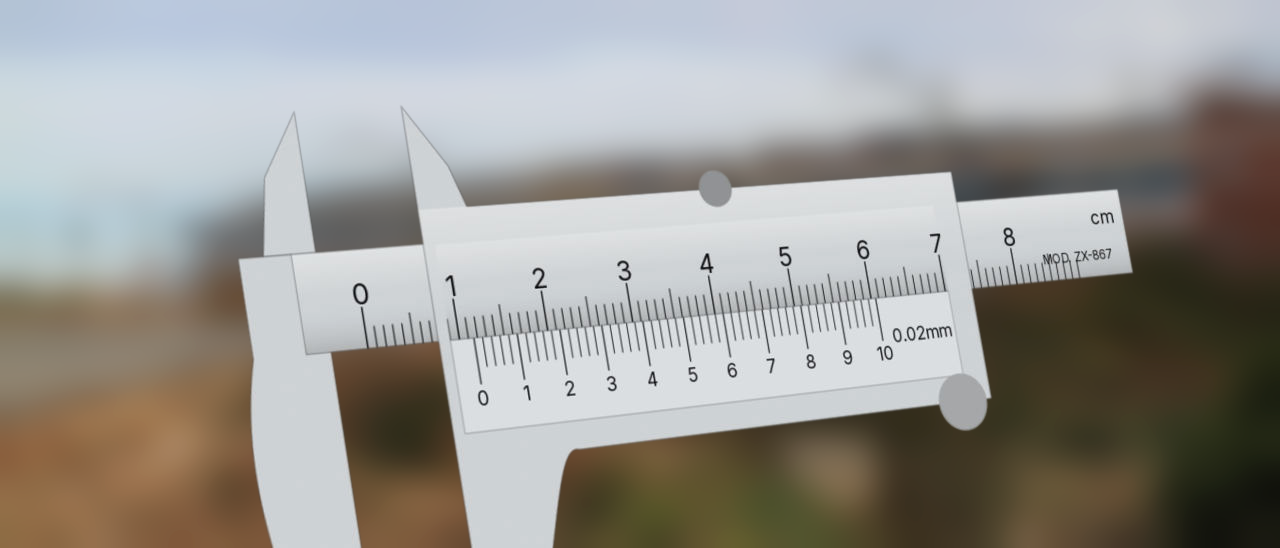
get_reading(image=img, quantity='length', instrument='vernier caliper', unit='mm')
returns 11.6 mm
